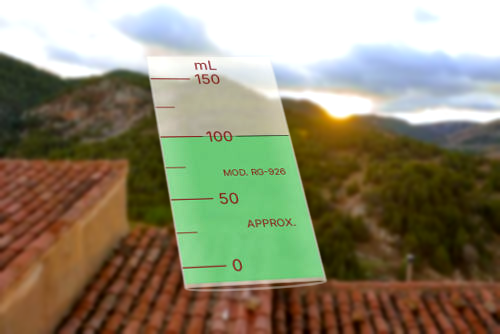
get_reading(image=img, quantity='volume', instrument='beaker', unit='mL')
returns 100 mL
